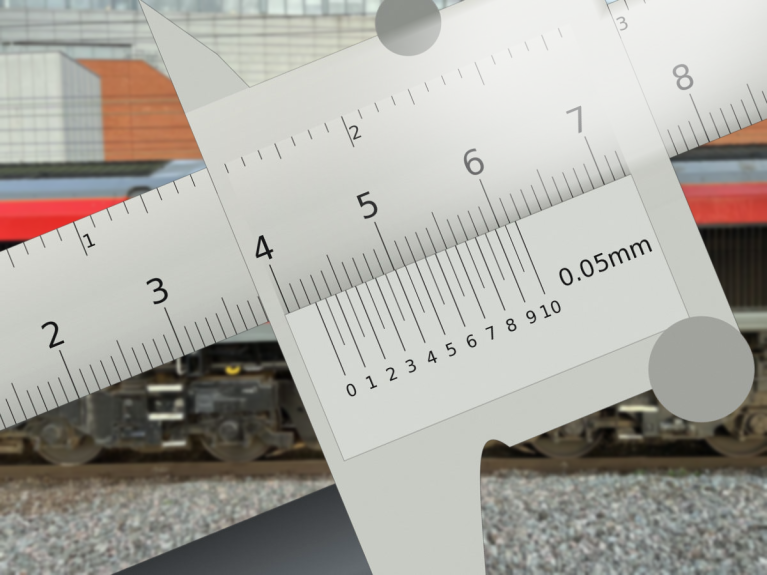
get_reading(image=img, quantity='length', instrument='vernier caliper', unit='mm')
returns 42.5 mm
